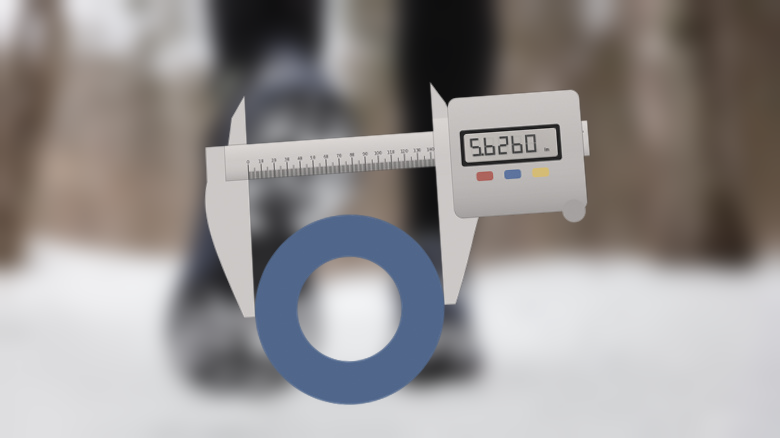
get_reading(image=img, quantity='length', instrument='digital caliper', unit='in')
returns 5.6260 in
